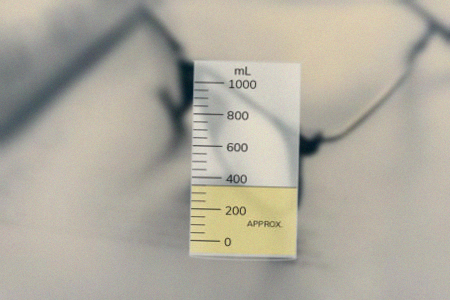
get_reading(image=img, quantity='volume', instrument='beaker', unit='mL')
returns 350 mL
